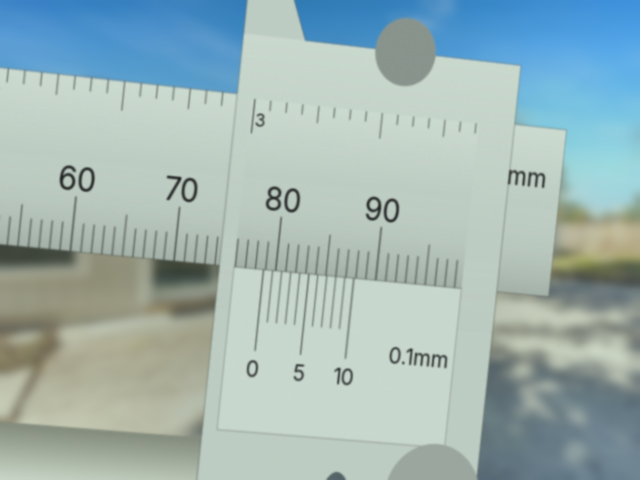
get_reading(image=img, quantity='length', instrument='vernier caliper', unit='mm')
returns 78.8 mm
